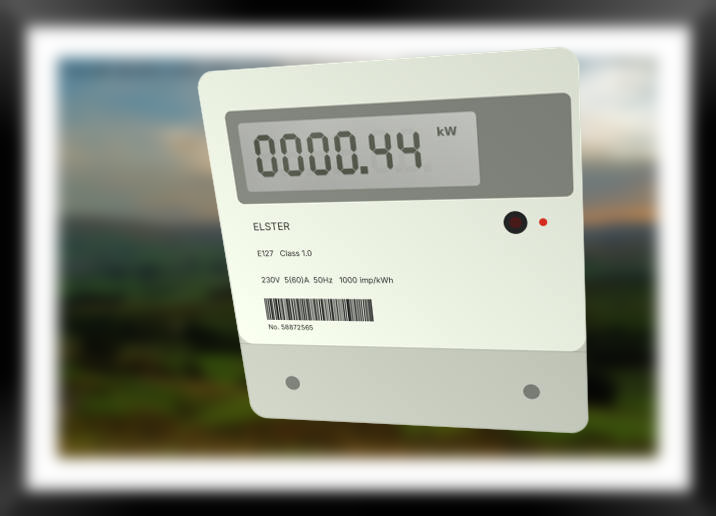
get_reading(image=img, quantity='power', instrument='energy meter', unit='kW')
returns 0.44 kW
